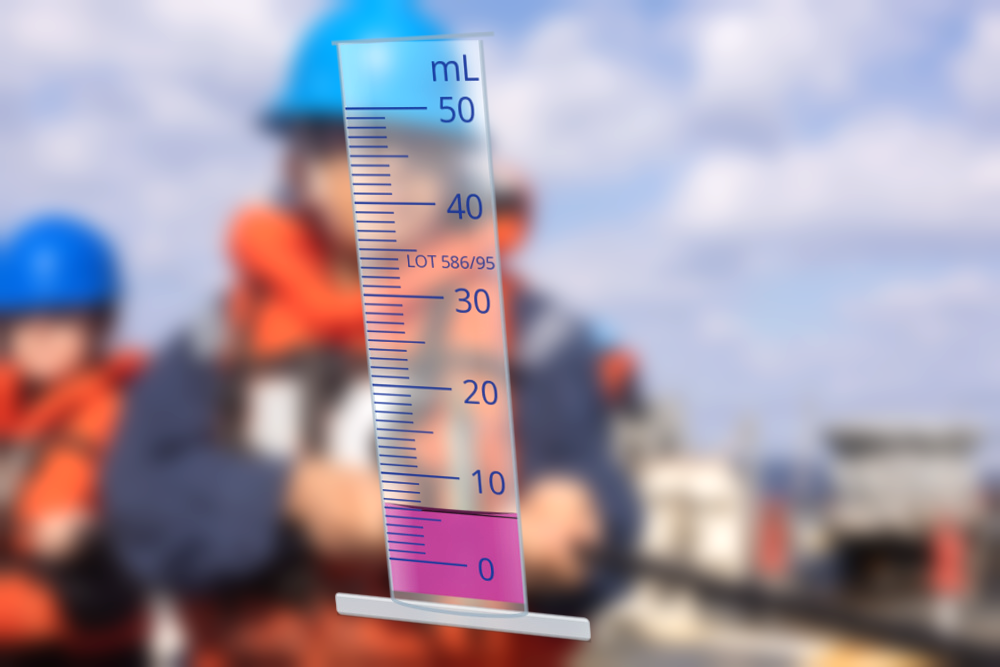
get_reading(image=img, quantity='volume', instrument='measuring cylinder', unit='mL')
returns 6 mL
